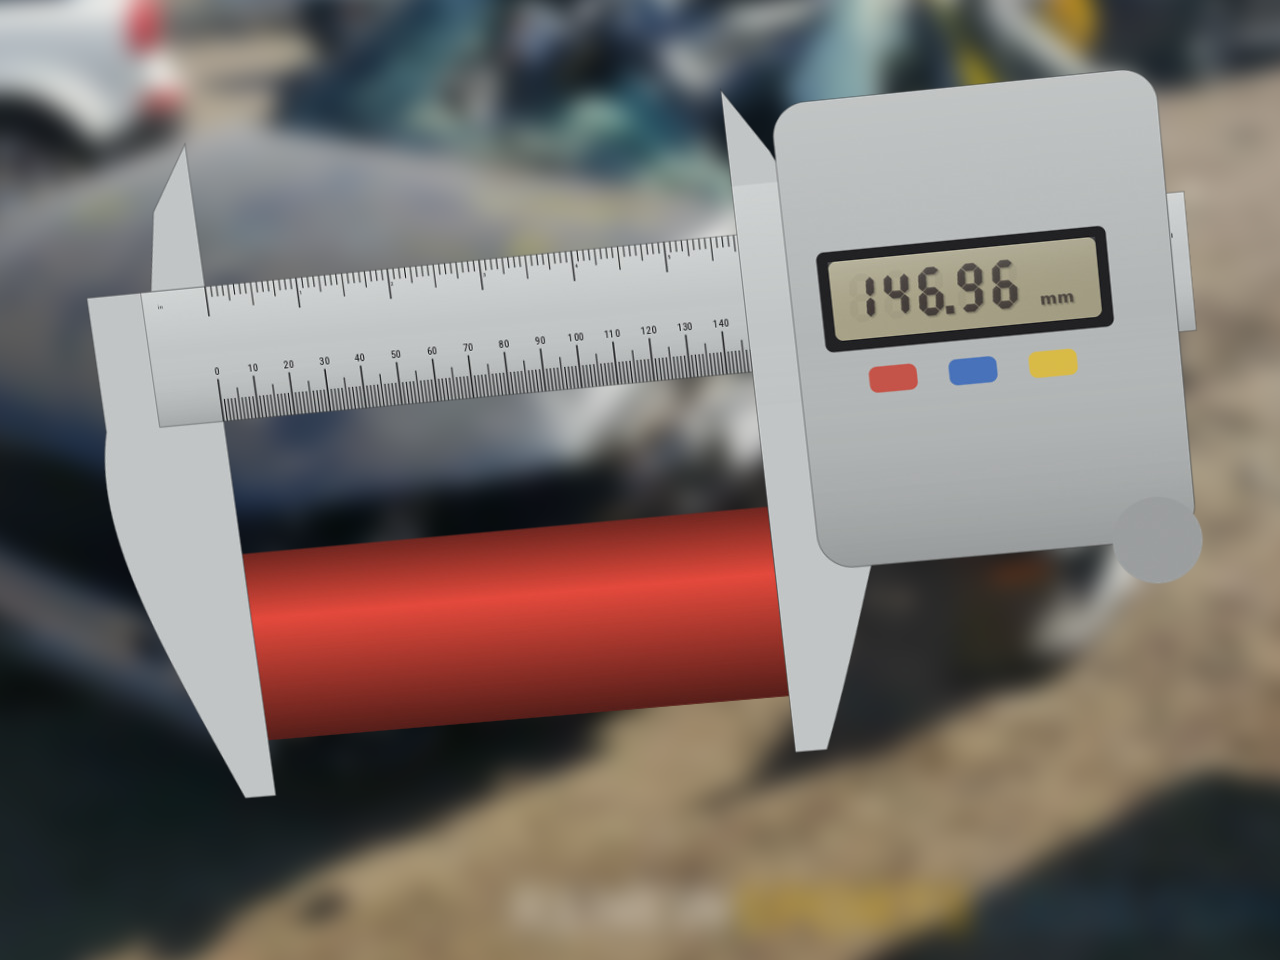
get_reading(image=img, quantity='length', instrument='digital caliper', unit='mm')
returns 146.96 mm
